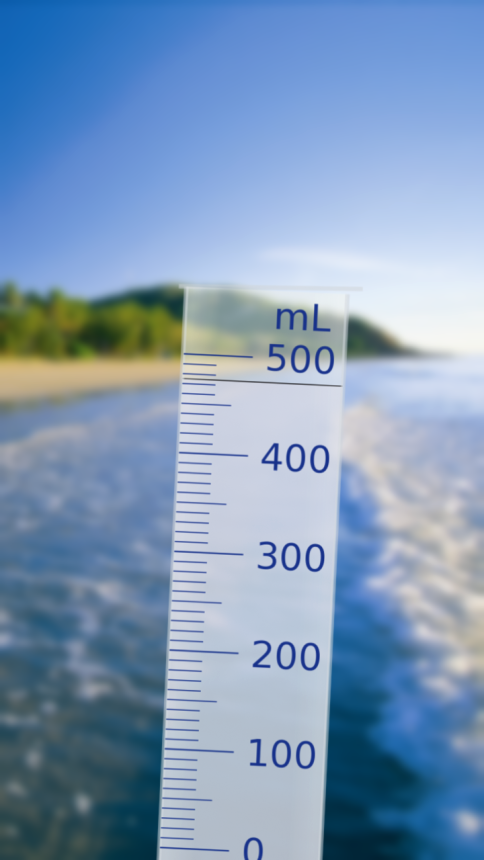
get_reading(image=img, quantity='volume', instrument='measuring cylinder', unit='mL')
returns 475 mL
